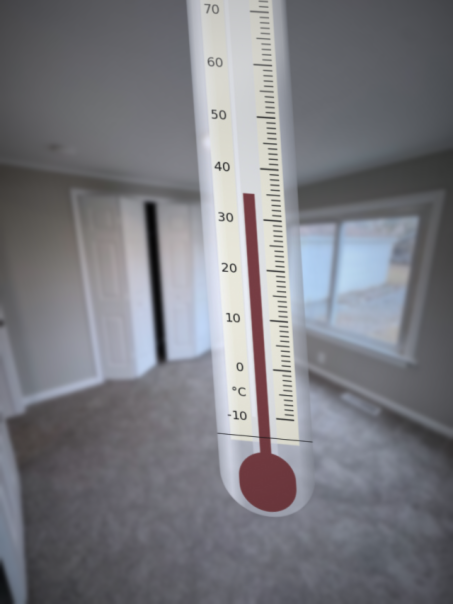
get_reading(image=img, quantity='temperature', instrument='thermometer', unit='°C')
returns 35 °C
